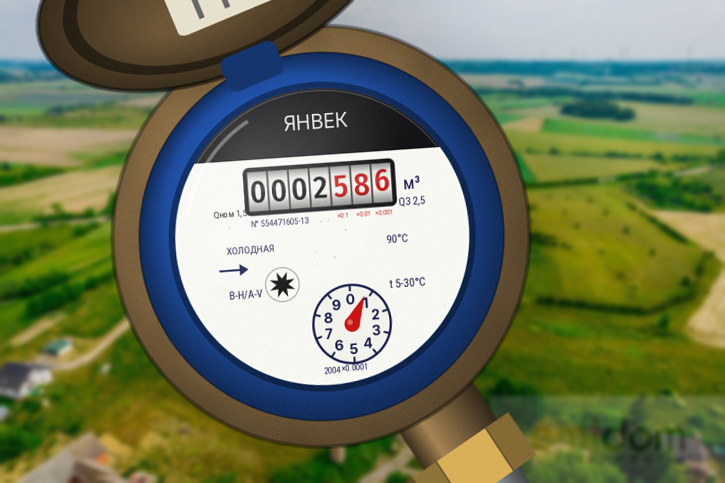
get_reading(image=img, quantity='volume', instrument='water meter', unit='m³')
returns 2.5860 m³
